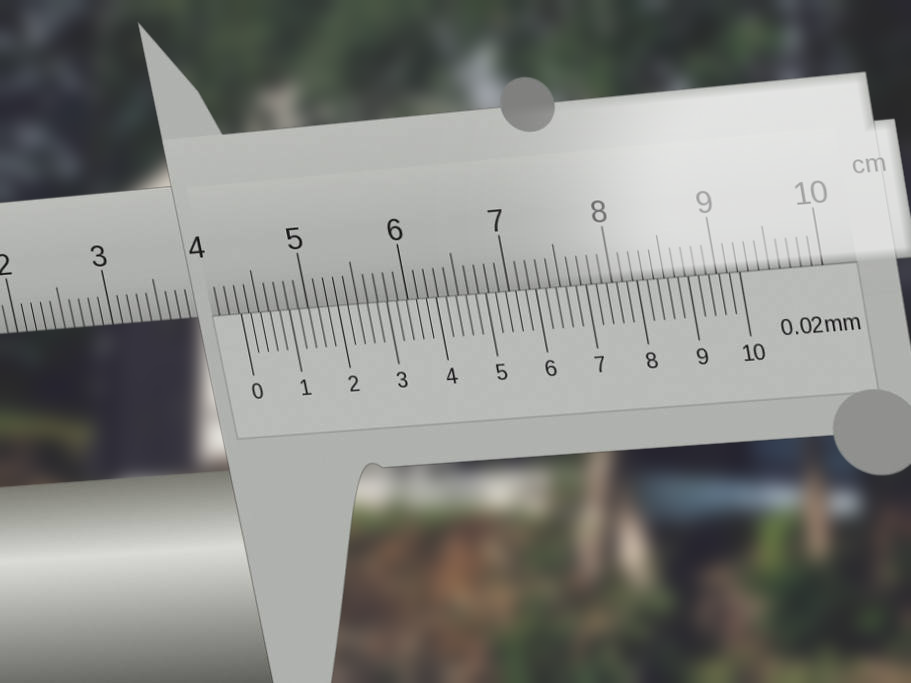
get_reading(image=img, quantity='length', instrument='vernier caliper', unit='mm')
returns 43.2 mm
